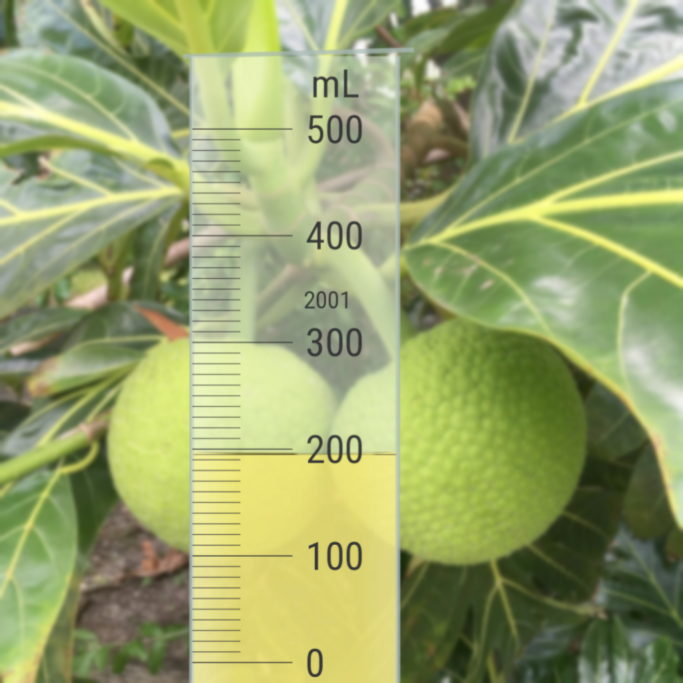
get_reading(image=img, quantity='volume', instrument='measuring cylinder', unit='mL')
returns 195 mL
